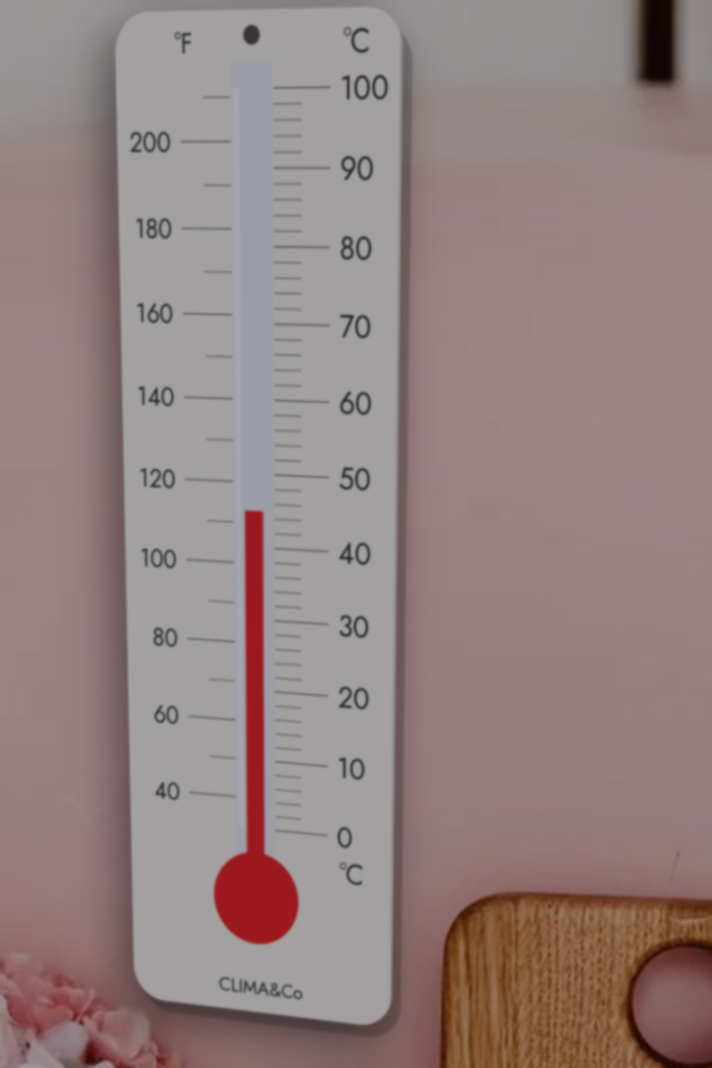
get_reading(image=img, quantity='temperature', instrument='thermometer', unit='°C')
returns 45 °C
